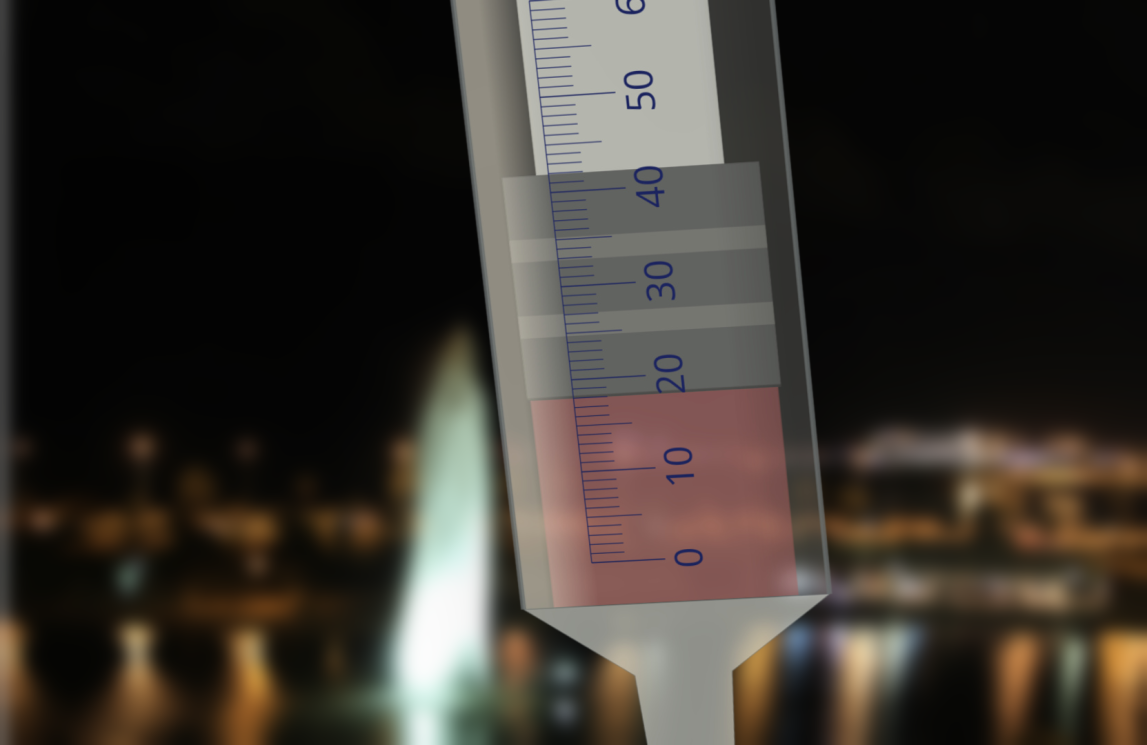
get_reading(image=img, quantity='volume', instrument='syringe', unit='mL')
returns 18 mL
